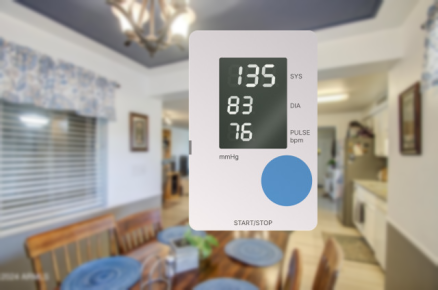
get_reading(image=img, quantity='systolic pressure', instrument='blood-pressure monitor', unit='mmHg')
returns 135 mmHg
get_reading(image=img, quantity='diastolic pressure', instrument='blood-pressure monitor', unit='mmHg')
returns 83 mmHg
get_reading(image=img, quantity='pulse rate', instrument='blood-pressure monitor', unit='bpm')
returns 76 bpm
